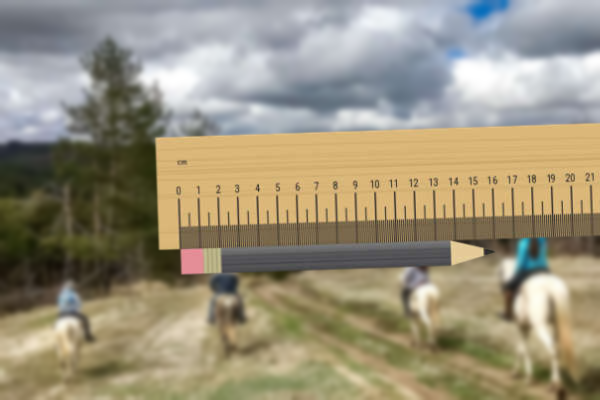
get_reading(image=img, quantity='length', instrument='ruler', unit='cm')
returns 16 cm
